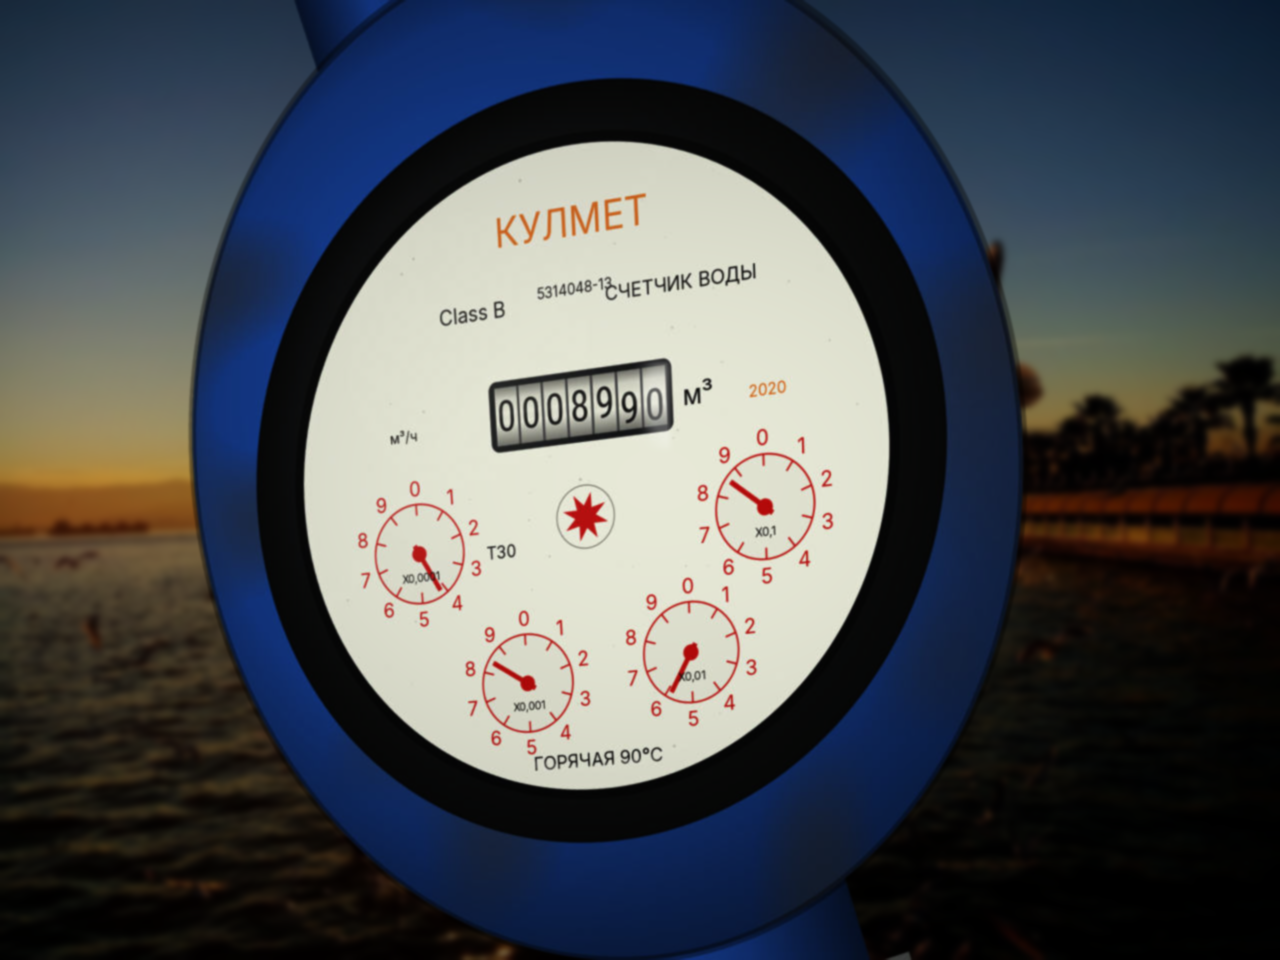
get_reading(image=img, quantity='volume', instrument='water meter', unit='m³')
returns 8989.8584 m³
